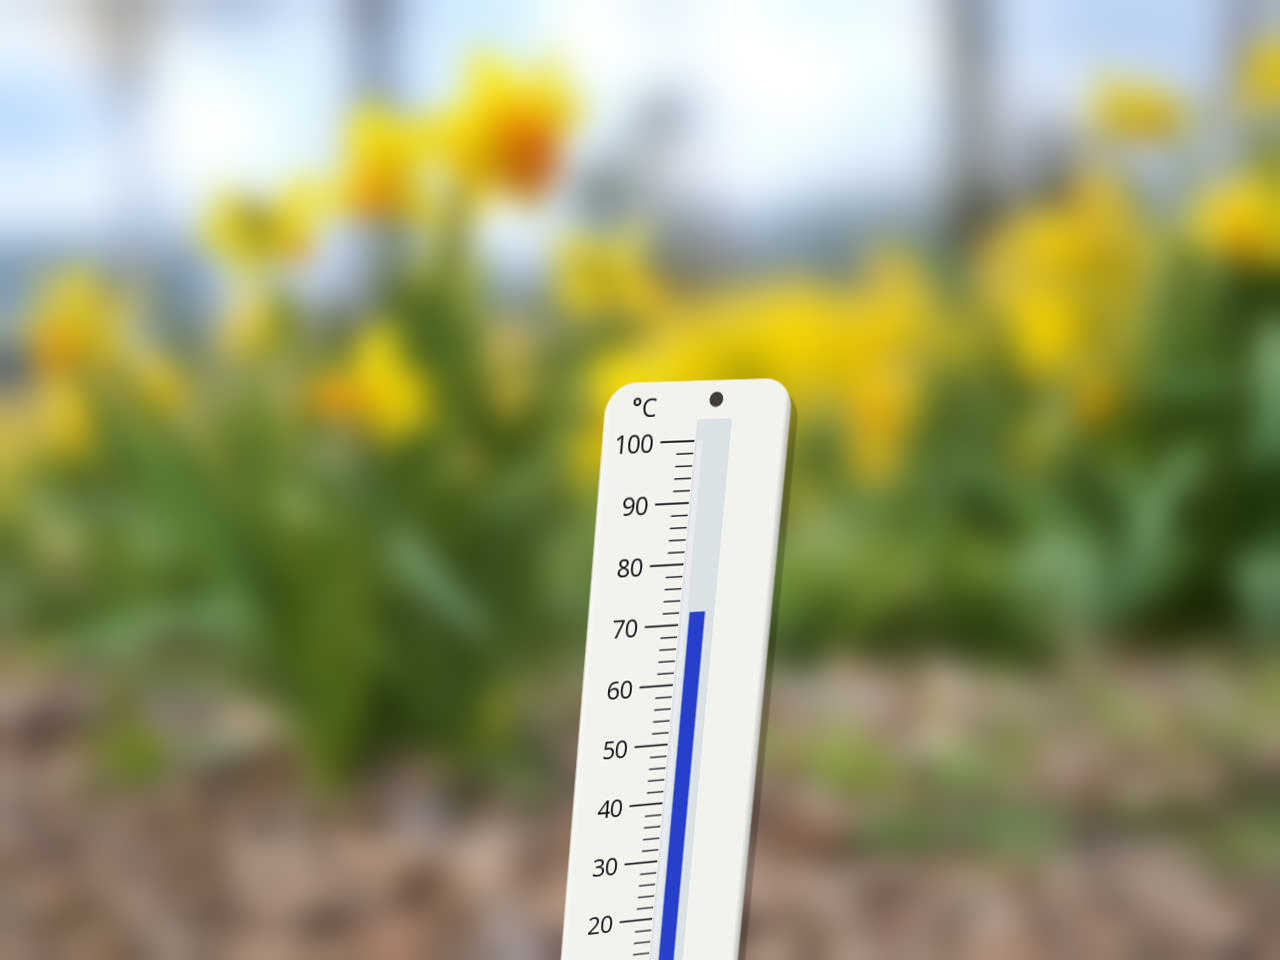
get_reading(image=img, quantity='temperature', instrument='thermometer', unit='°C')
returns 72 °C
